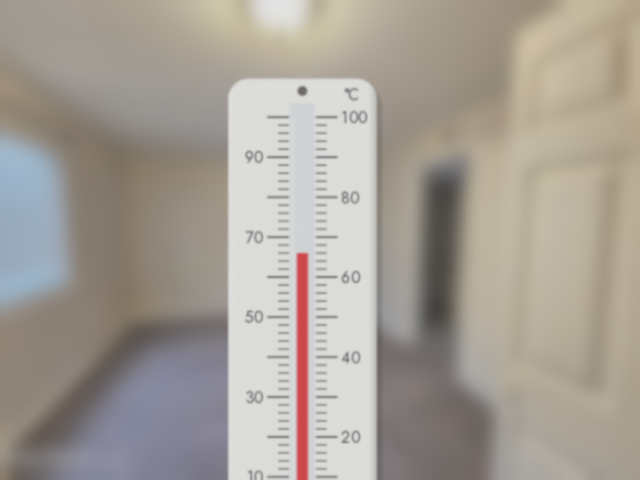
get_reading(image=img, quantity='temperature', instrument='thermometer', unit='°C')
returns 66 °C
